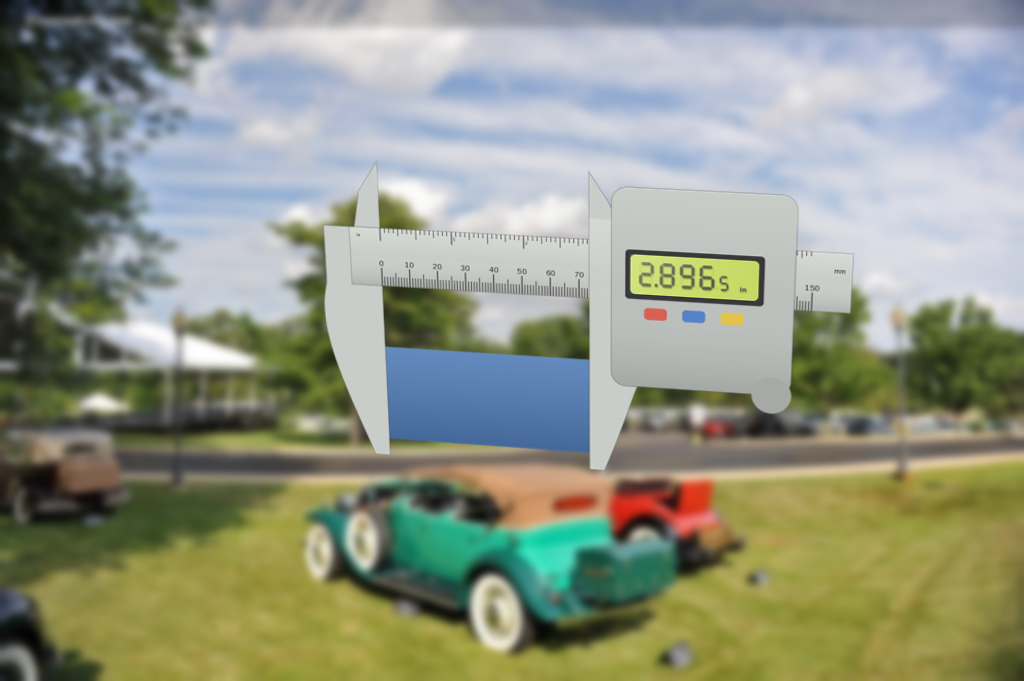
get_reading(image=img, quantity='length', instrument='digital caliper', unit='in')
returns 2.8965 in
